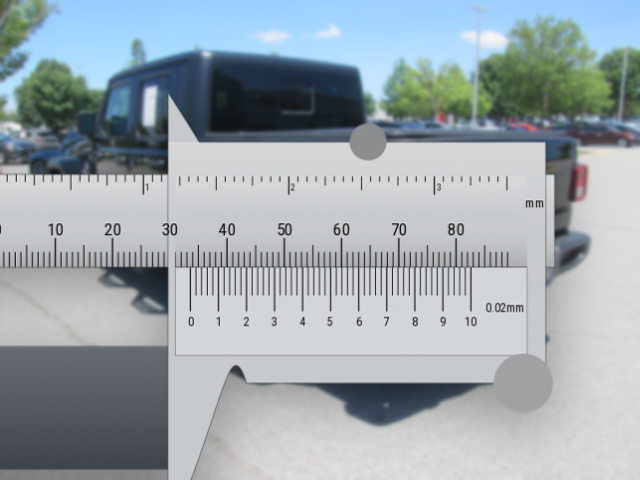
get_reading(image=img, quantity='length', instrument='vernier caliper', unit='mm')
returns 33.6 mm
